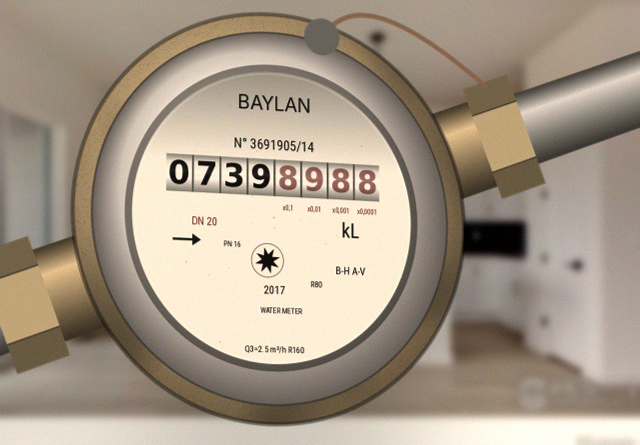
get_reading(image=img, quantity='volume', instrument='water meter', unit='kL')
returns 739.8988 kL
